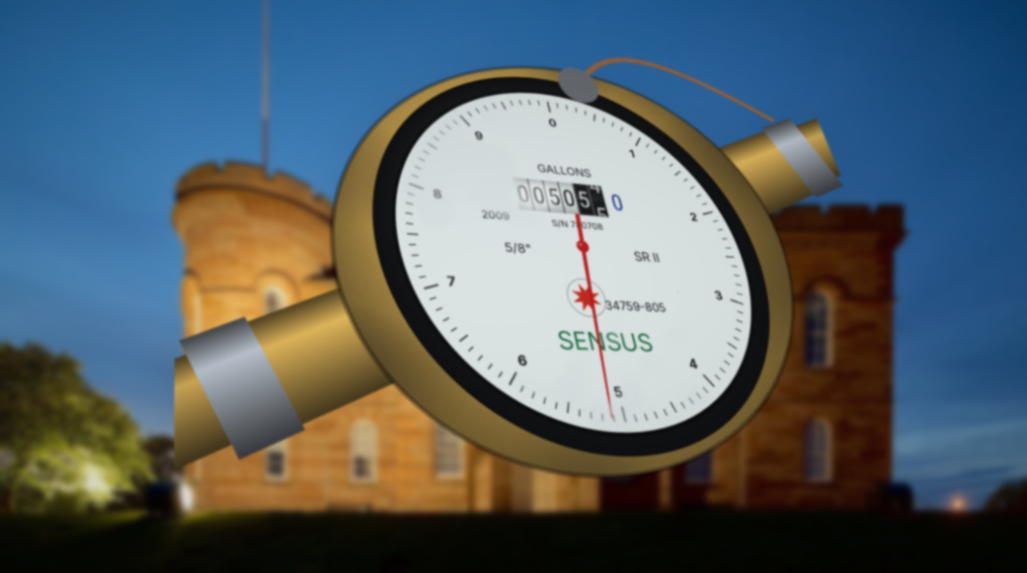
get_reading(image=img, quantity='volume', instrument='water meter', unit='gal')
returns 50545.1 gal
